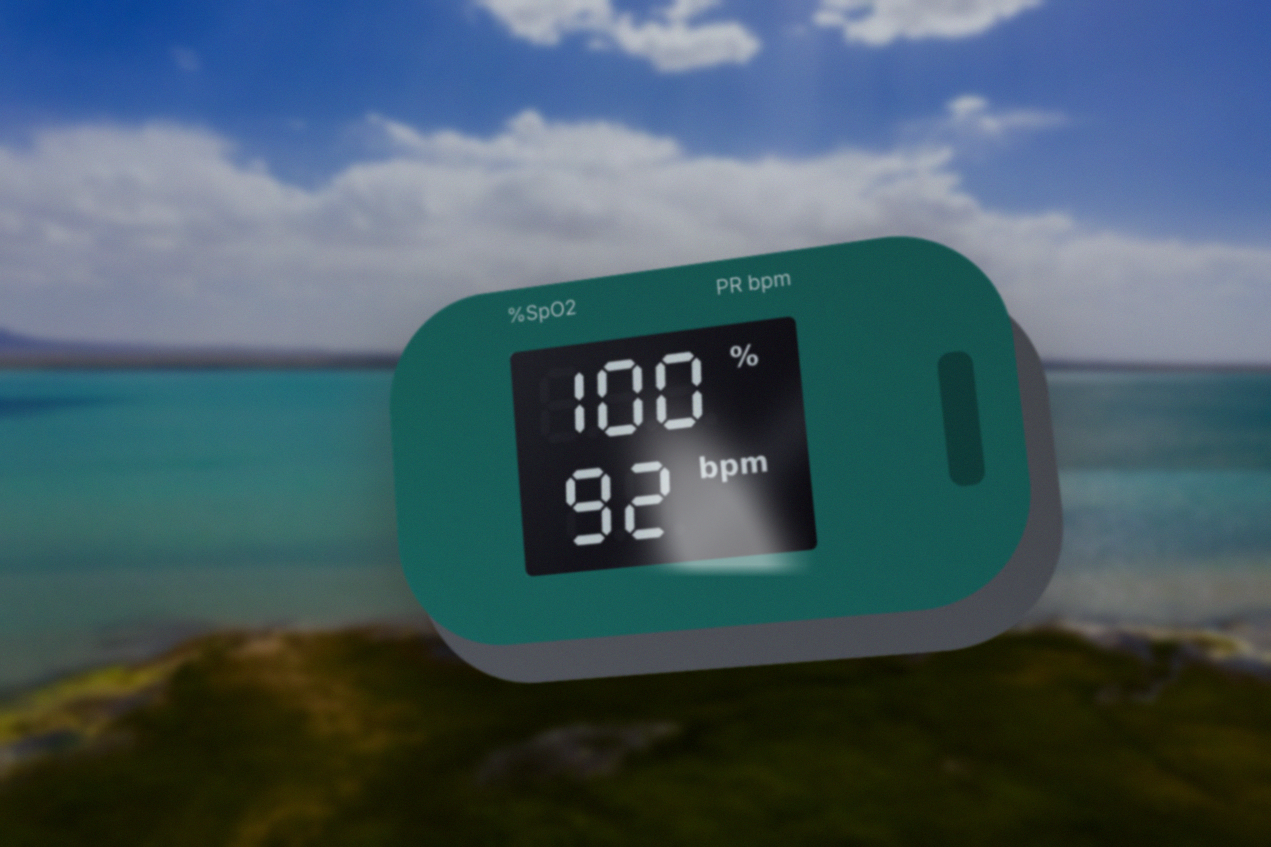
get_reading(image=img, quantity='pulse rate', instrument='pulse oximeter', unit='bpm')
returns 92 bpm
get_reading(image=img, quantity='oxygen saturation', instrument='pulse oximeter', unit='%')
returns 100 %
